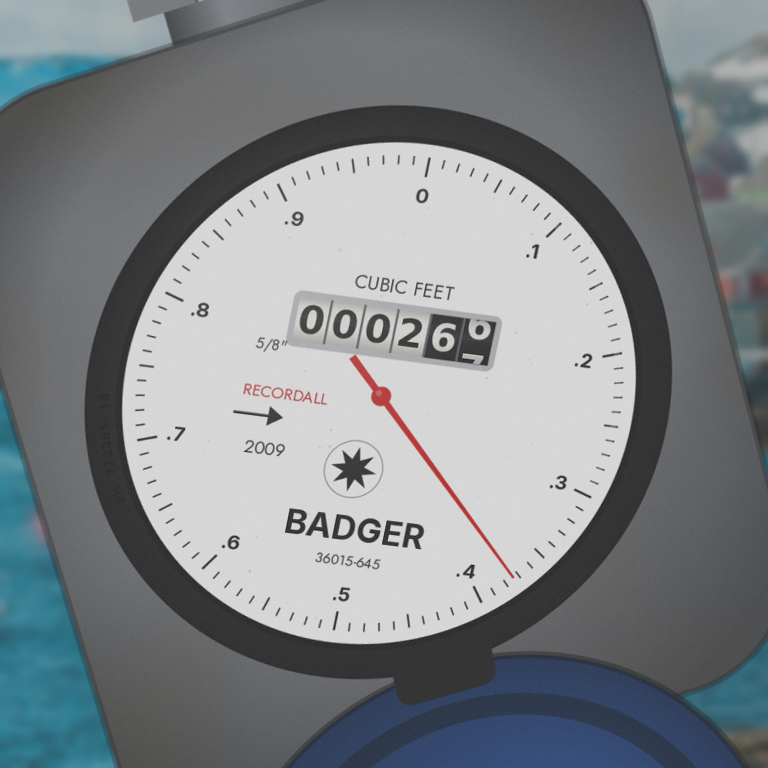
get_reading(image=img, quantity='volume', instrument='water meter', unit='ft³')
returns 266.37 ft³
